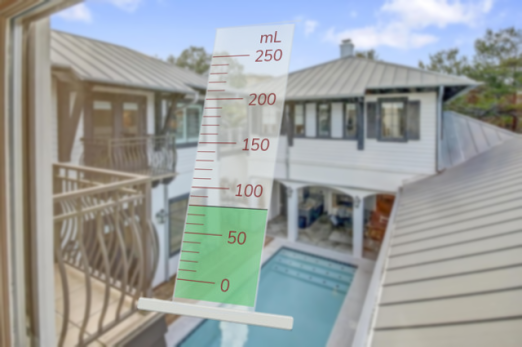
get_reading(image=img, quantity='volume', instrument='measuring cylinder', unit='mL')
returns 80 mL
